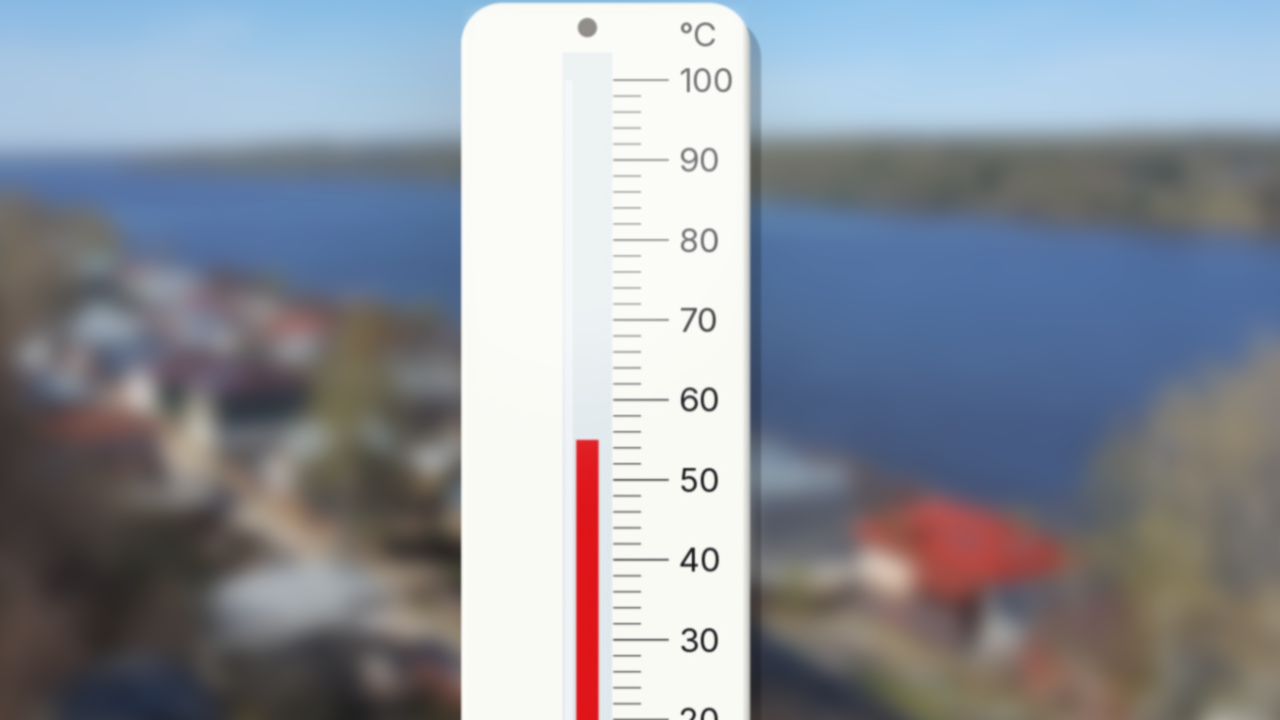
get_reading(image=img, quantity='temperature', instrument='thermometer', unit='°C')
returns 55 °C
